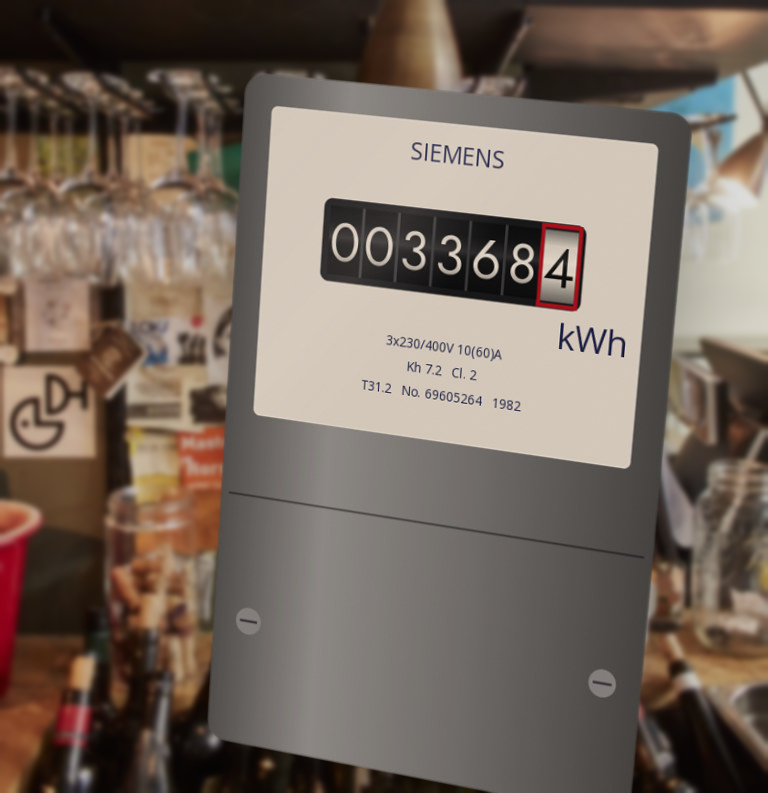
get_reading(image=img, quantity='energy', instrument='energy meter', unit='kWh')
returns 3368.4 kWh
